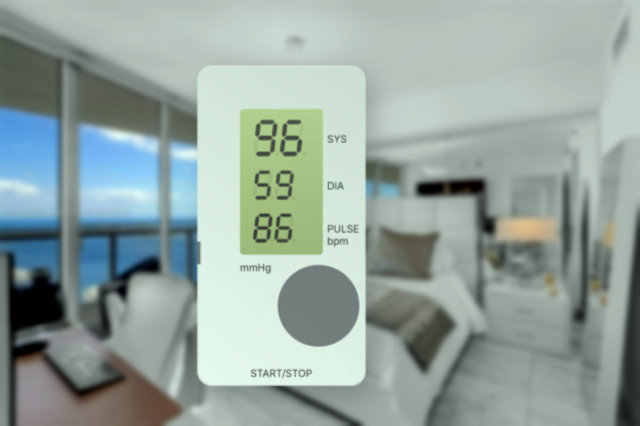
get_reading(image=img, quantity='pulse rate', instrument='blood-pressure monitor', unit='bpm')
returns 86 bpm
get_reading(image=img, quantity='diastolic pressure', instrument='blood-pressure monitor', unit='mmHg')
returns 59 mmHg
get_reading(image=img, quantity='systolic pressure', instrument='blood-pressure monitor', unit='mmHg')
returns 96 mmHg
